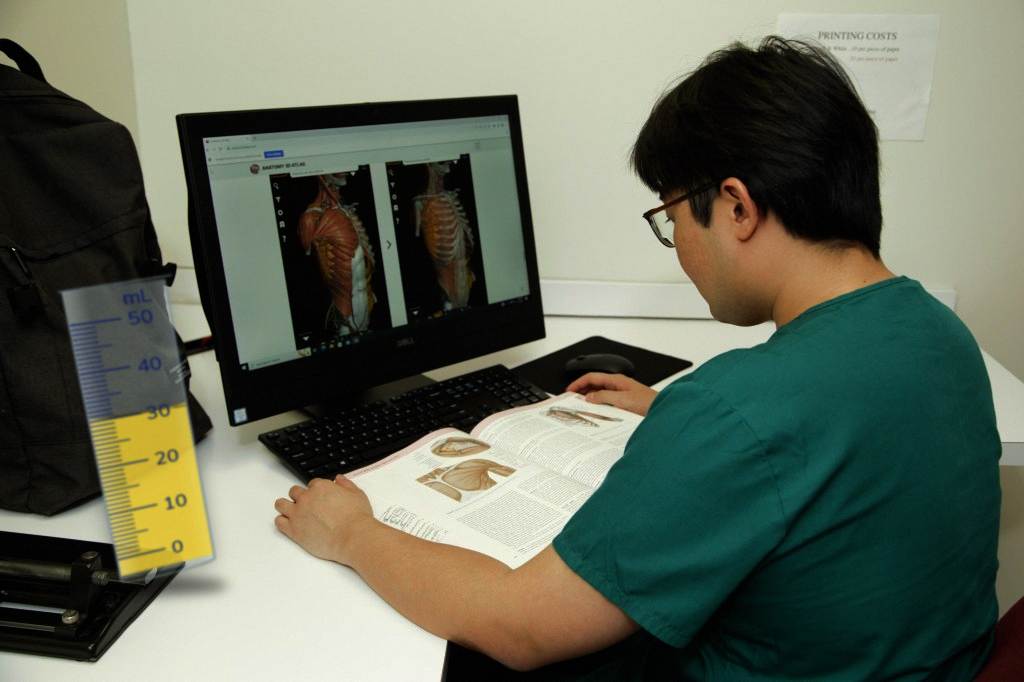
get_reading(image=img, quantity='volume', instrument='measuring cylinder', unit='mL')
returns 30 mL
